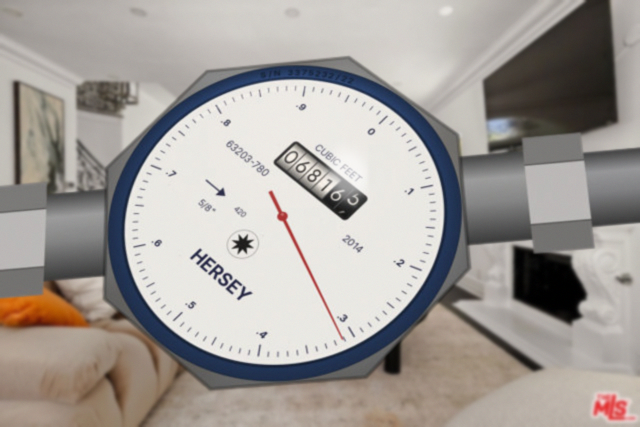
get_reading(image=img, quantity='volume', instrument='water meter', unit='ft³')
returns 68165.31 ft³
